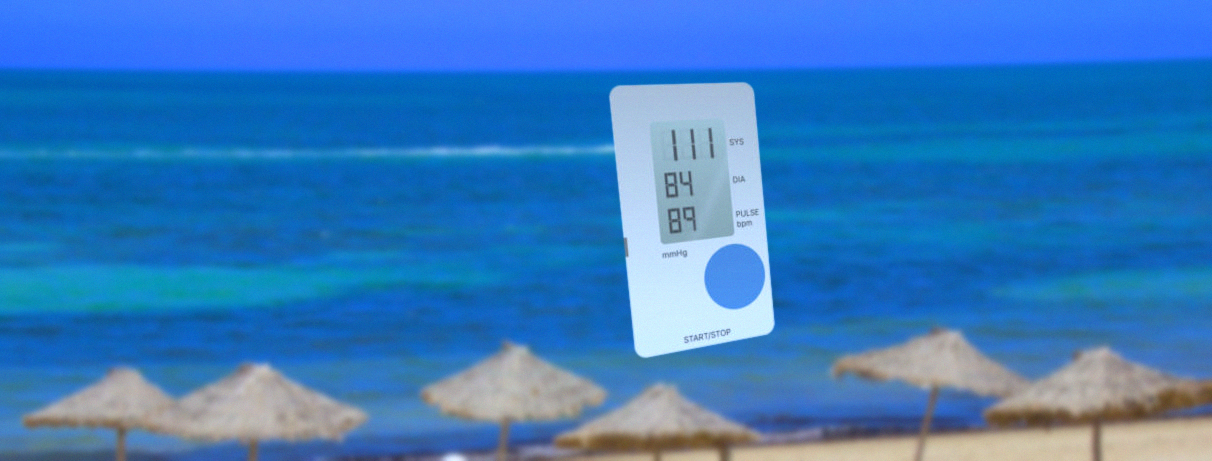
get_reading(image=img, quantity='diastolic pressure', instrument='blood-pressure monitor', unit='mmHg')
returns 84 mmHg
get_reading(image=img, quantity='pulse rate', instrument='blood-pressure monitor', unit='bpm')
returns 89 bpm
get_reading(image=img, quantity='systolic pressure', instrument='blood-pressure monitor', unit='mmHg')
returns 111 mmHg
